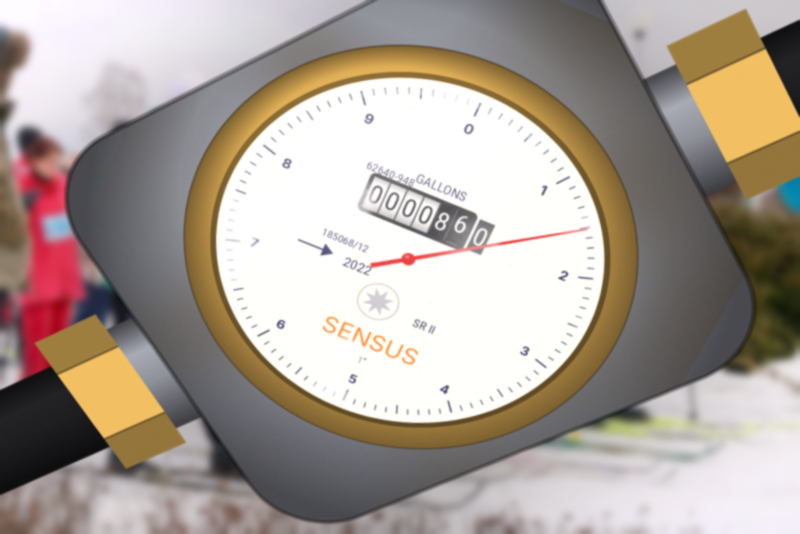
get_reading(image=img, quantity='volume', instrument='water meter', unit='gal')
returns 861.5 gal
